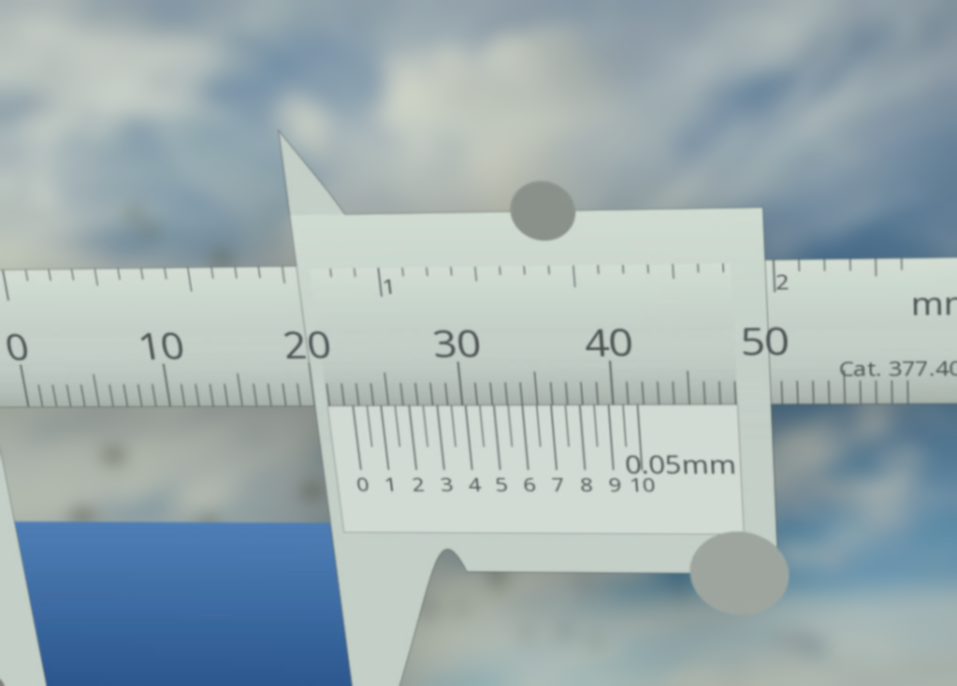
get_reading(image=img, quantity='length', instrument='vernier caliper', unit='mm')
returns 22.6 mm
